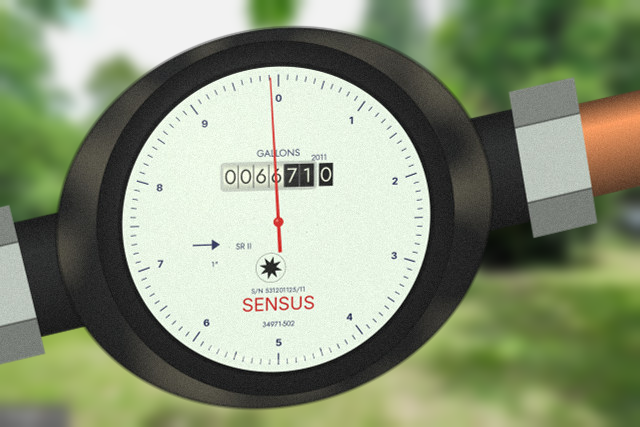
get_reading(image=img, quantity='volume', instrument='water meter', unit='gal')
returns 66709.9 gal
